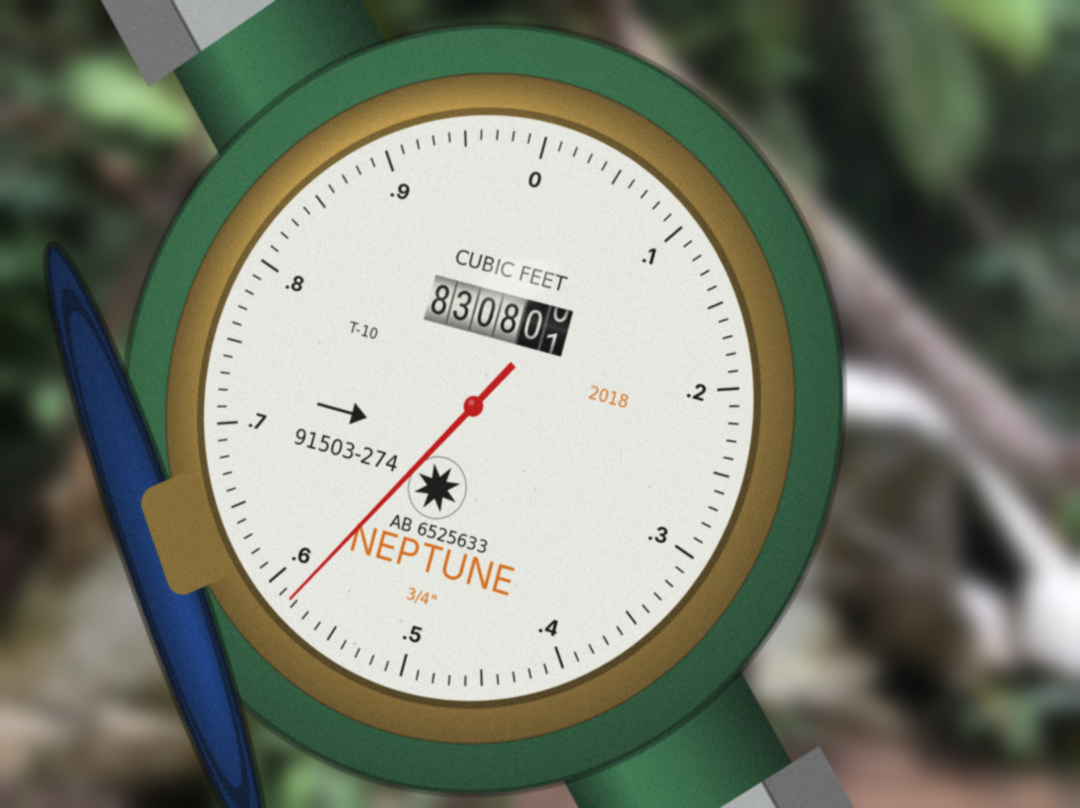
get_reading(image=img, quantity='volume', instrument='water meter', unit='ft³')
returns 830800.58 ft³
